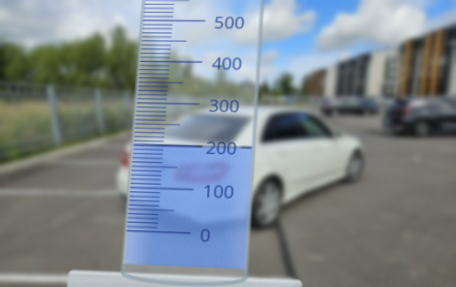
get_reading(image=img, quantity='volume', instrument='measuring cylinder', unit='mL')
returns 200 mL
